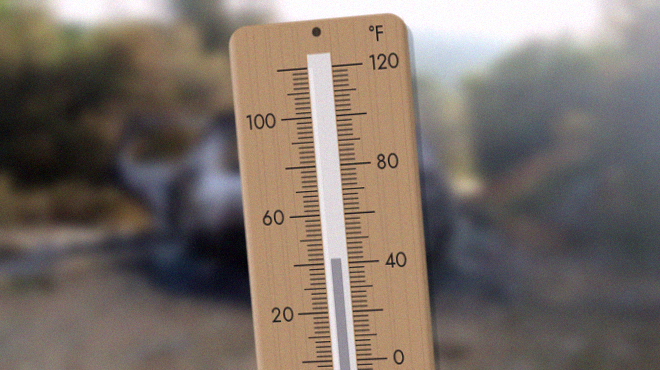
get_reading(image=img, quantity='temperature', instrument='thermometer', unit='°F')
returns 42 °F
